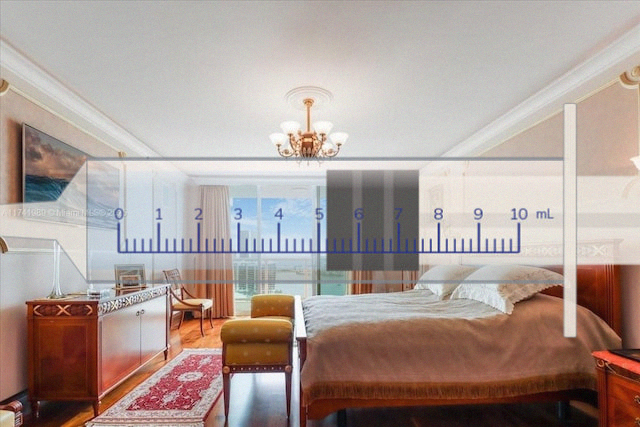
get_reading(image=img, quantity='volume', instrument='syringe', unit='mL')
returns 5.2 mL
